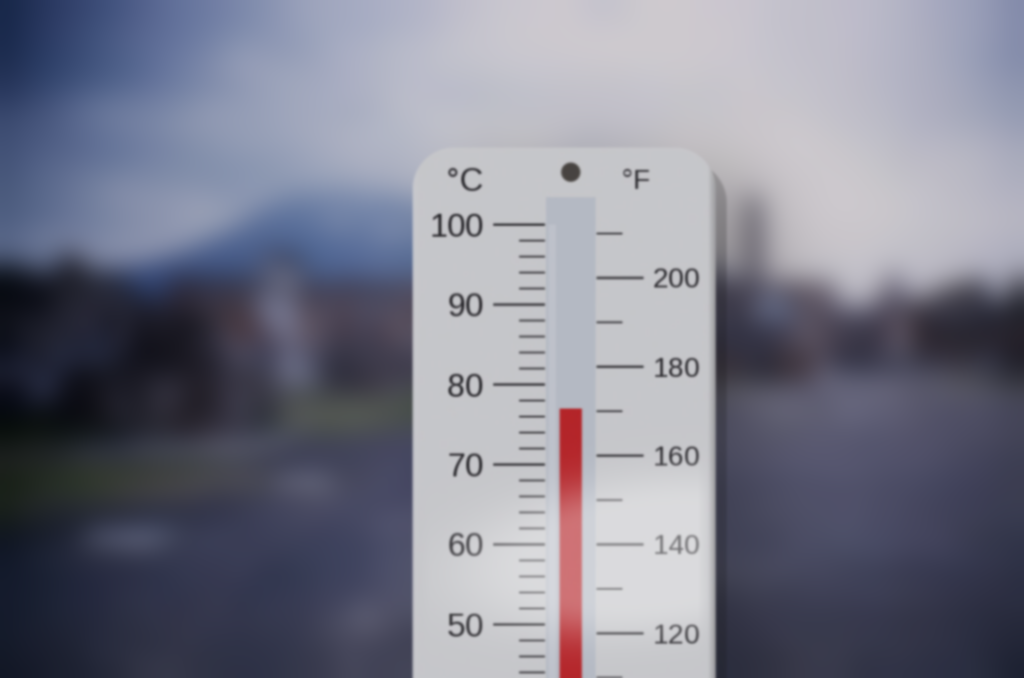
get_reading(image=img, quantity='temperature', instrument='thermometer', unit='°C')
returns 77 °C
